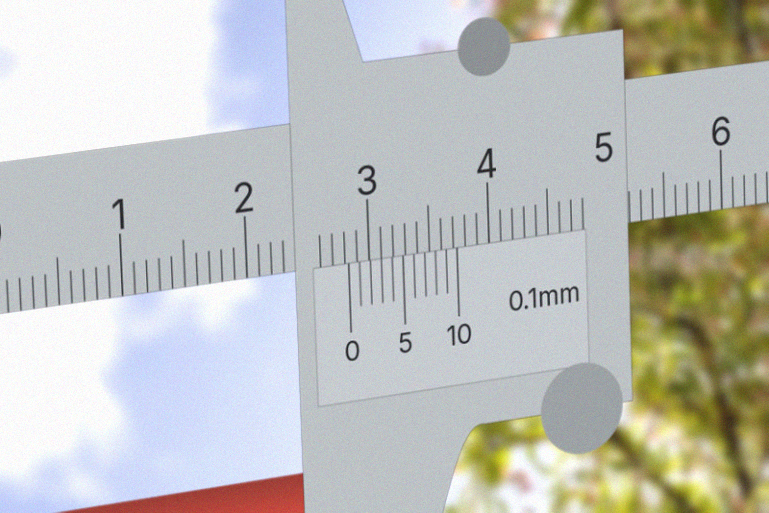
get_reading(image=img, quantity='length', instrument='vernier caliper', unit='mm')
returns 28.3 mm
